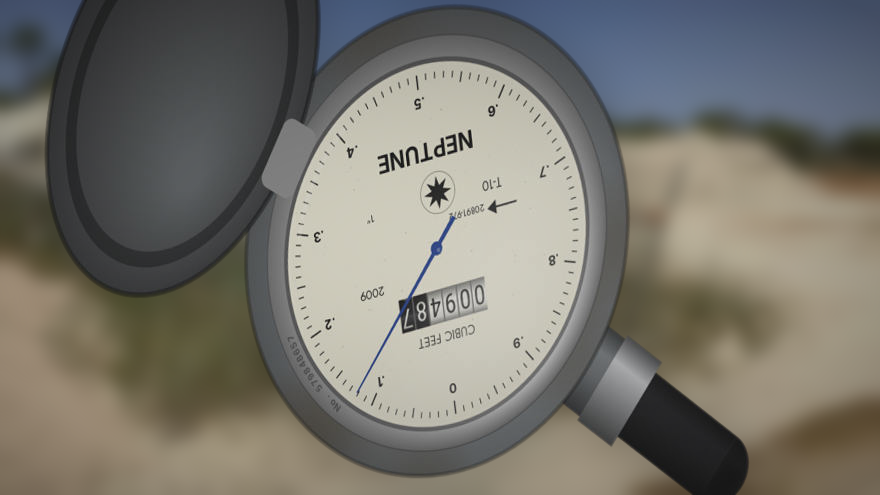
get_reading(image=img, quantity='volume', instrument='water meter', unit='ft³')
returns 9487.12 ft³
